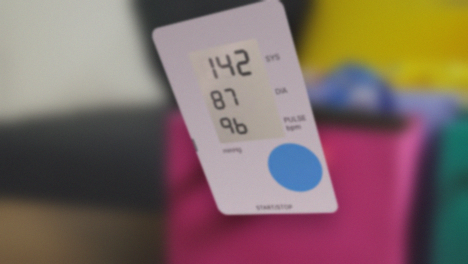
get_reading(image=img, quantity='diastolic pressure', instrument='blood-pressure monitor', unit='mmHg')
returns 87 mmHg
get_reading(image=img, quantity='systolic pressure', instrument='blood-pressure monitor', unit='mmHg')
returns 142 mmHg
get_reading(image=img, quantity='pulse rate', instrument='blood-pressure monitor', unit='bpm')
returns 96 bpm
